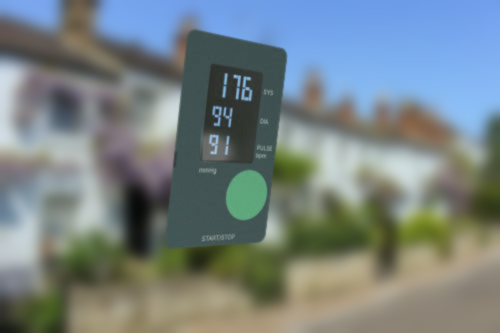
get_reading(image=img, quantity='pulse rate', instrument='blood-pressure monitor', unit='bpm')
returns 91 bpm
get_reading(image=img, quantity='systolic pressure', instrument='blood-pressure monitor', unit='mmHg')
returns 176 mmHg
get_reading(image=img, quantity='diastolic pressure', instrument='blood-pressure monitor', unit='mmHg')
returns 94 mmHg
